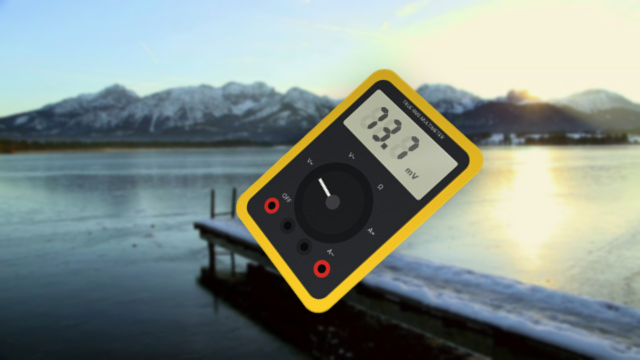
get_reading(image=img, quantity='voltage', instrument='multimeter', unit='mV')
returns 73.7 mV
